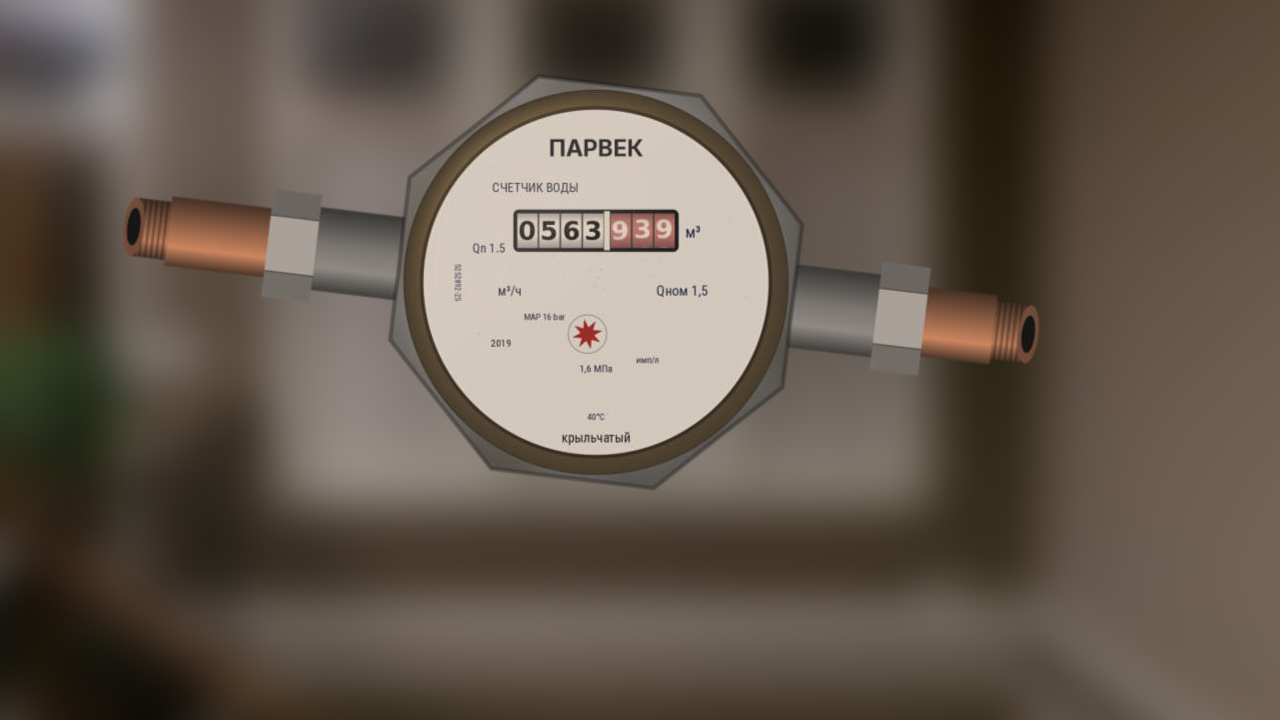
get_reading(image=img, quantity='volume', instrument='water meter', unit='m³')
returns 563.939 m³
